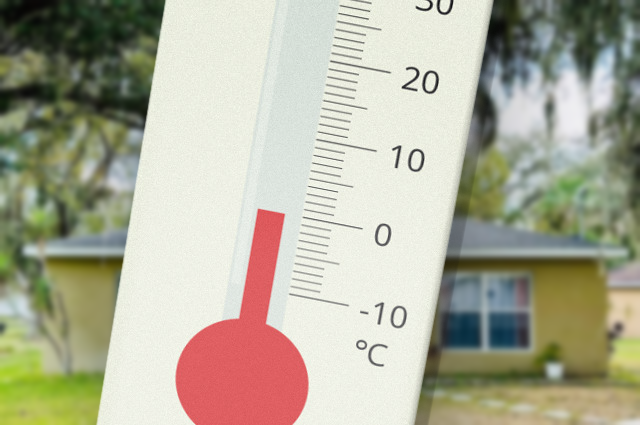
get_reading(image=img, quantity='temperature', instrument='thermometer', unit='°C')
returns 0 °C
